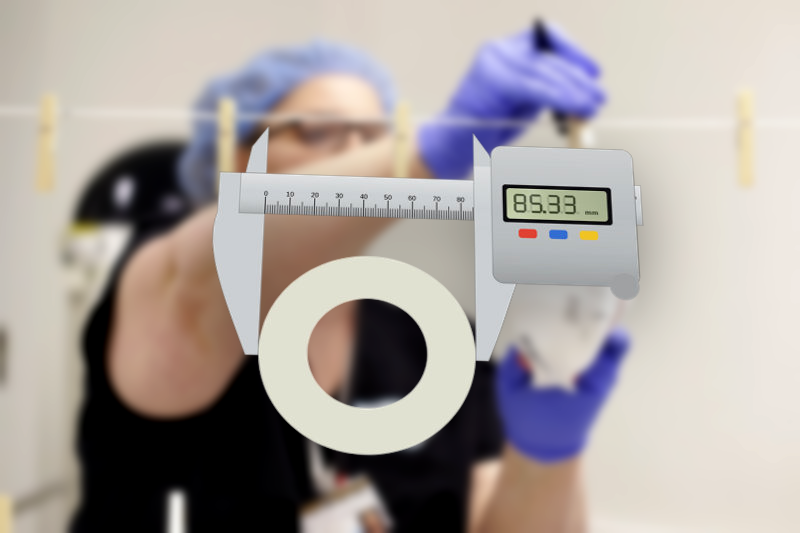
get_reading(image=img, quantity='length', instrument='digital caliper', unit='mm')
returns 85.33 mm
